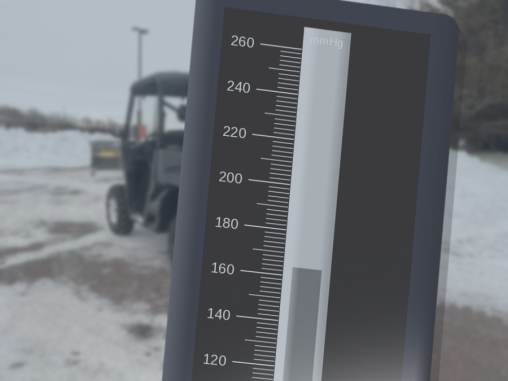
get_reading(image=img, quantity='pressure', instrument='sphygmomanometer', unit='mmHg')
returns 164 mmHg
